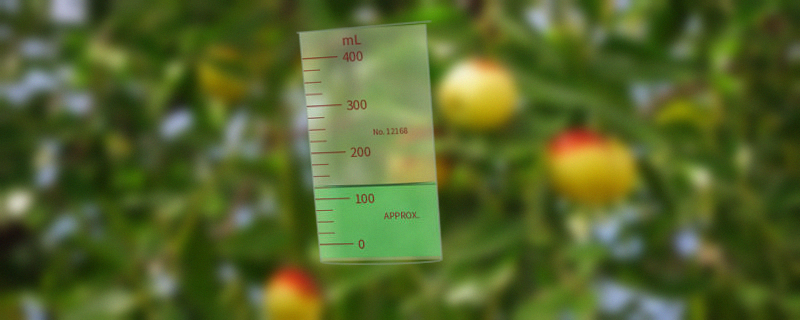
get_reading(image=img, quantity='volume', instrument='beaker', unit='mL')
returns 125 mL
